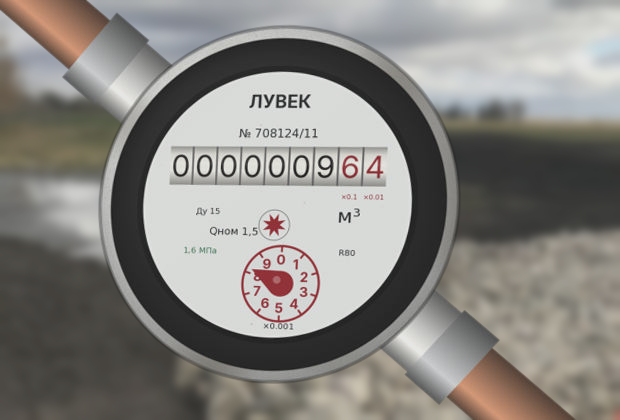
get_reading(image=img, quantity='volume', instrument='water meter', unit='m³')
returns 9.648 m³
